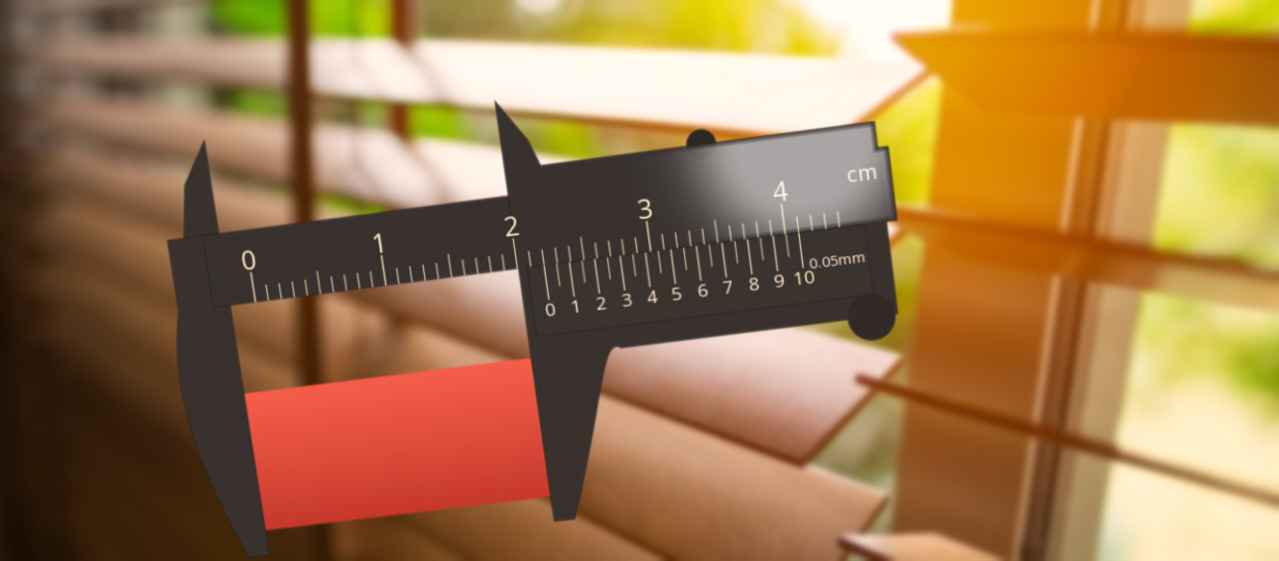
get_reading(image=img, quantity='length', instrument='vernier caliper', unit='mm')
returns 22.0 mm
